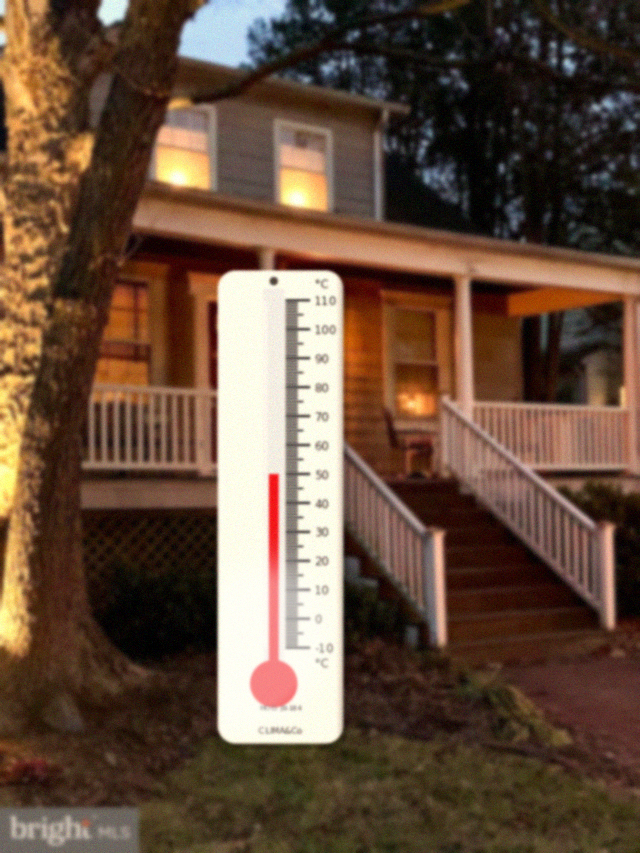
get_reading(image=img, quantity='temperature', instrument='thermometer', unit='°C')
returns 50 °C
